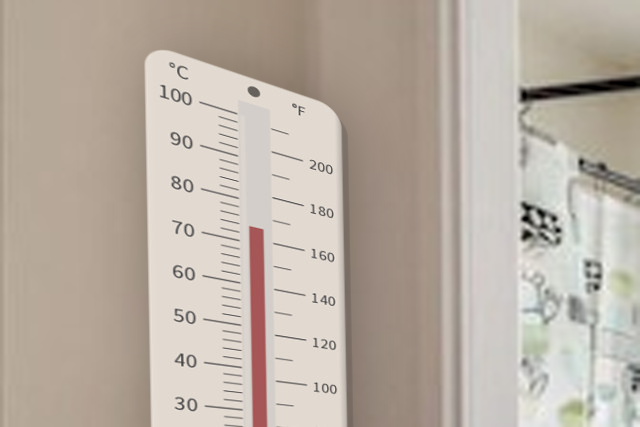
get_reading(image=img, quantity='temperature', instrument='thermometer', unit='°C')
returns 74 °C
